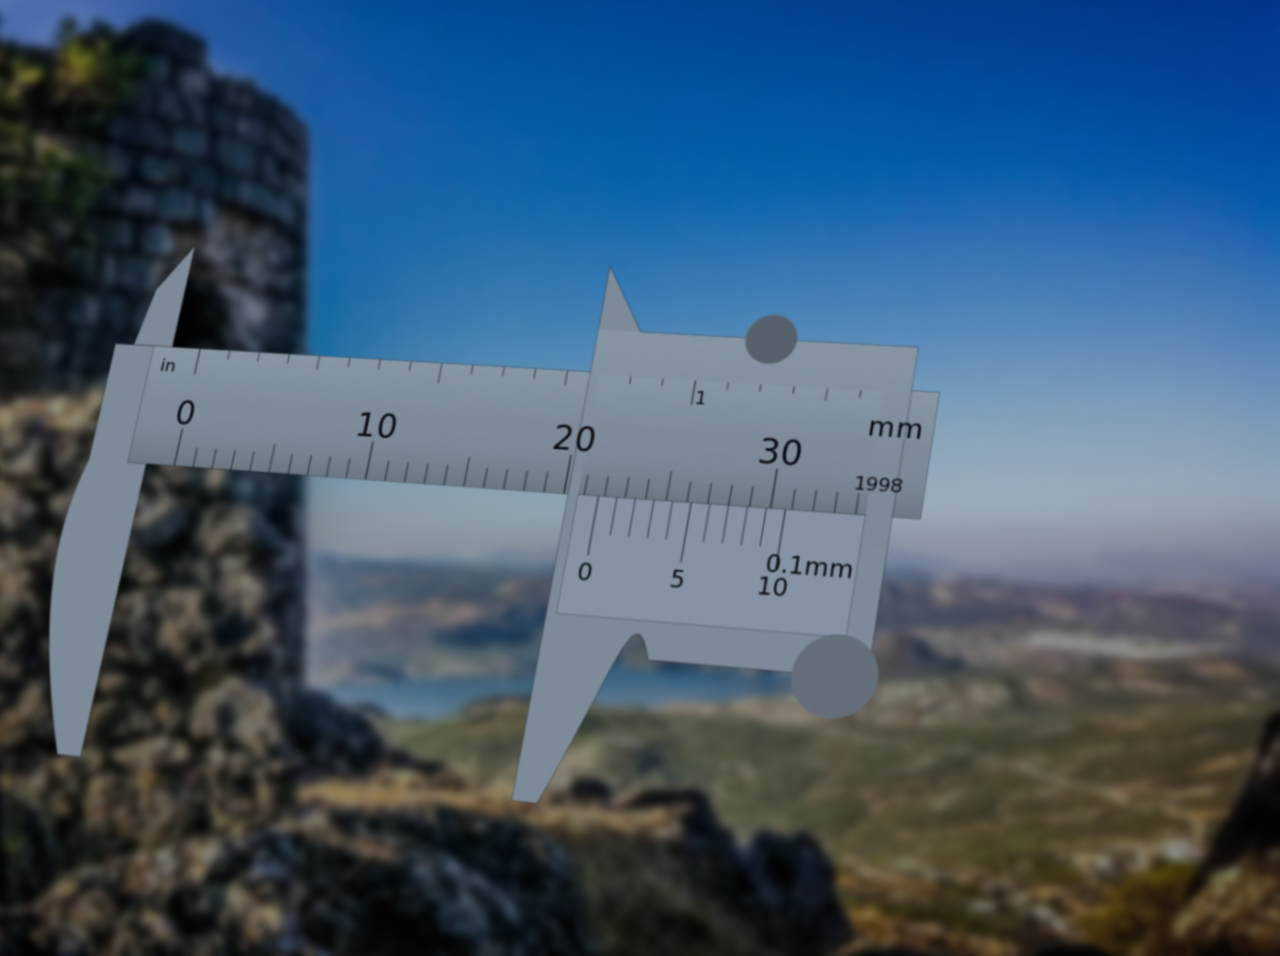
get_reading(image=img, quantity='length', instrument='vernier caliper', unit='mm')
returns 21.7 mm
